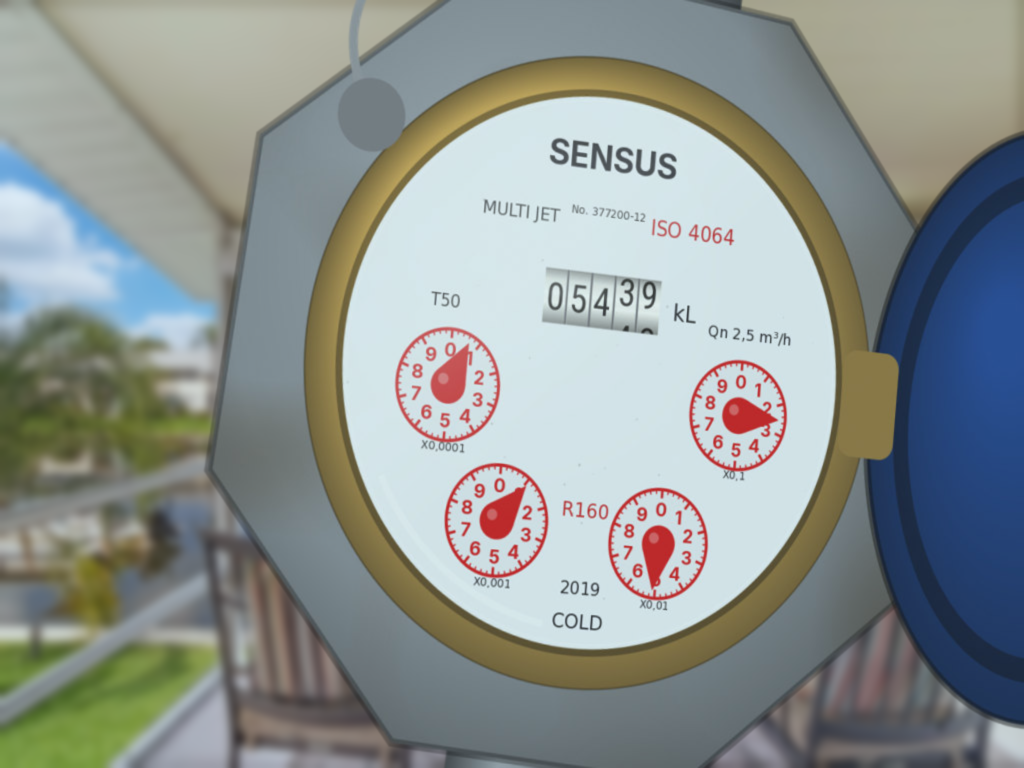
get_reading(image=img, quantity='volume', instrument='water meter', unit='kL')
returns 5439.2510 kL
